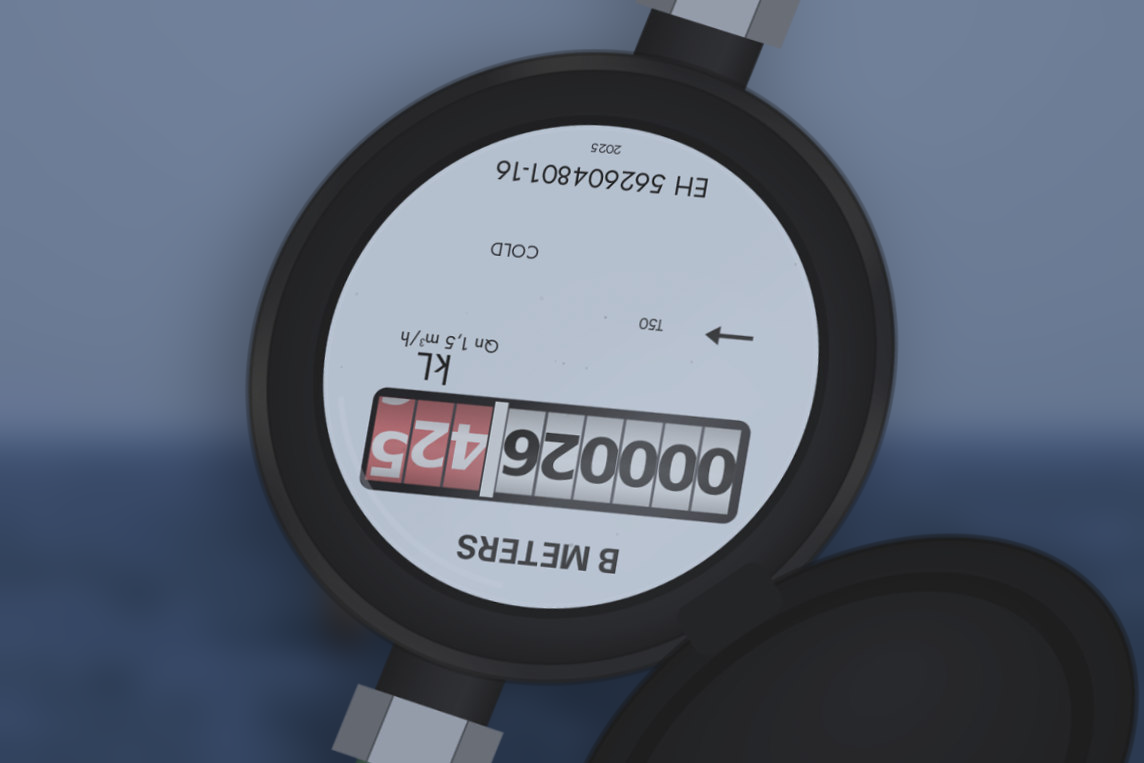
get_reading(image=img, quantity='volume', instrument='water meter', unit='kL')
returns 26.425 kL
